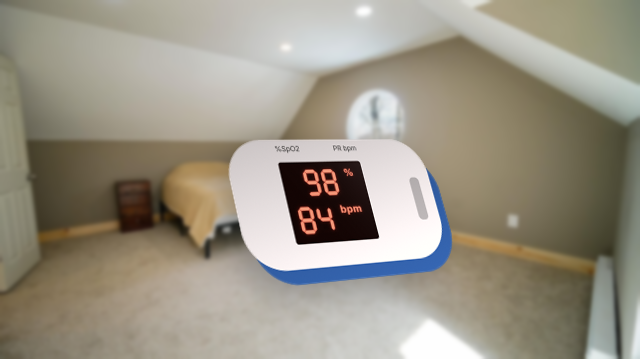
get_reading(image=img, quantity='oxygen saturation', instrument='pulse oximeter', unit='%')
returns 98 %
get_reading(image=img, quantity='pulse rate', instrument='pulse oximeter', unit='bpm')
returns 84 bpm
